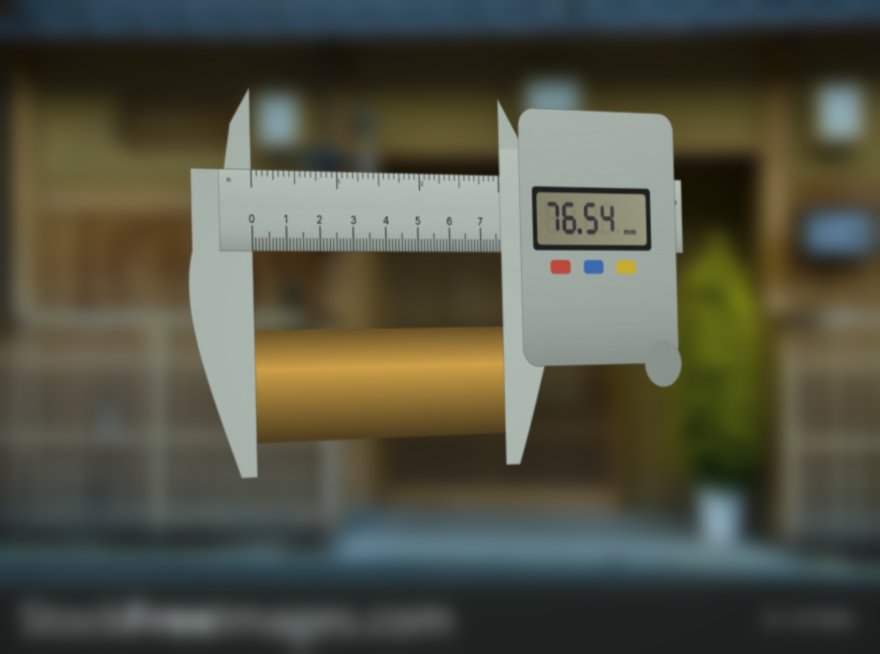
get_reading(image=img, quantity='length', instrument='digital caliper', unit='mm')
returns 76.54 mm
